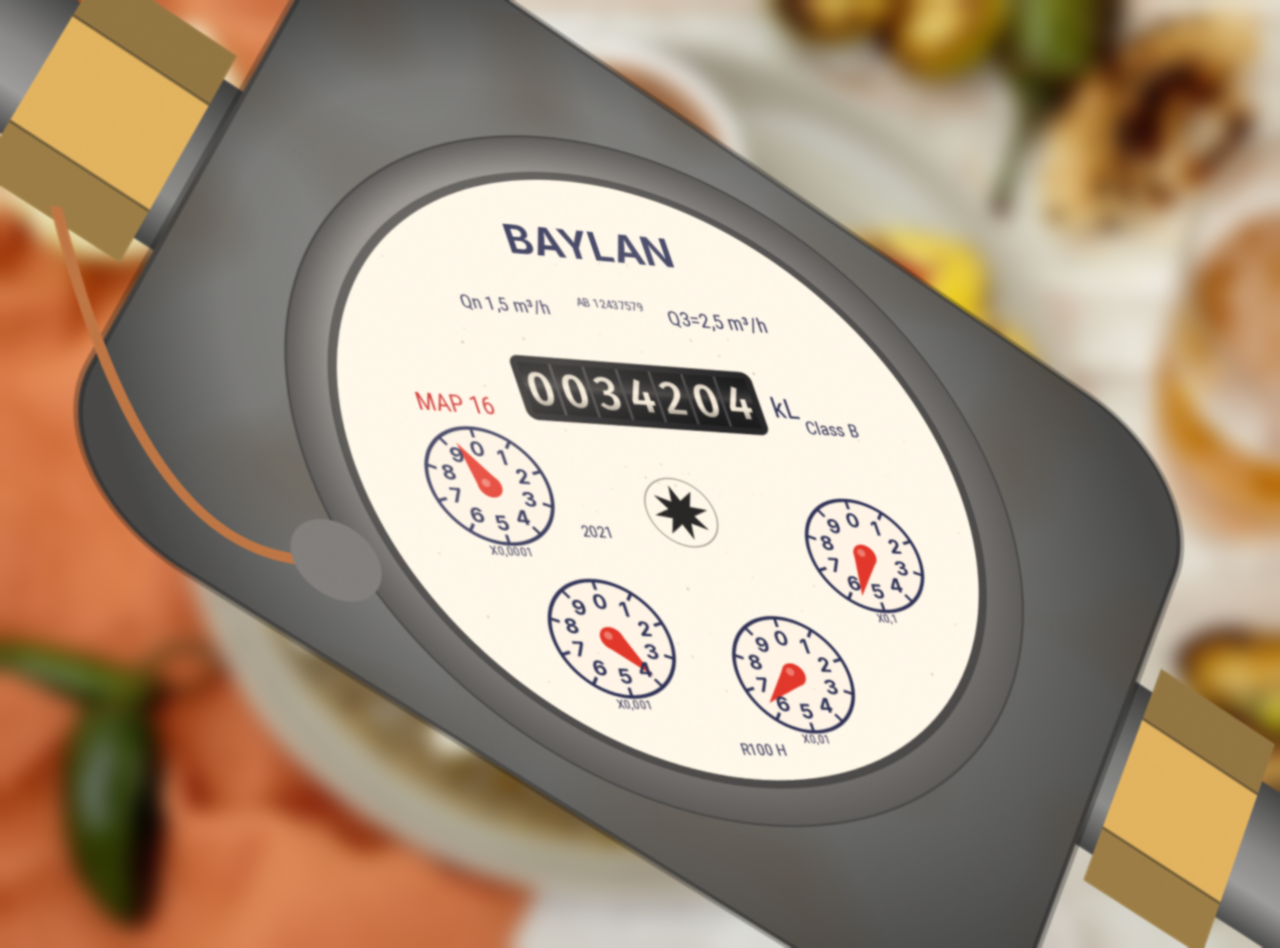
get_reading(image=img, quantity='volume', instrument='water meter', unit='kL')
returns 34204.5639 kL
